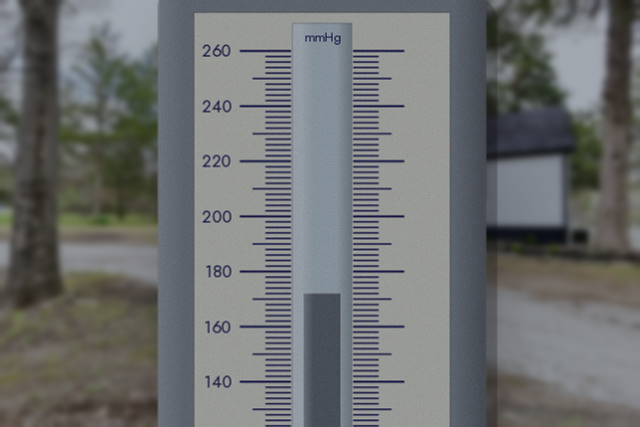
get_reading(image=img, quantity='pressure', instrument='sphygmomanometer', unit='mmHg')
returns 172 mmHg
